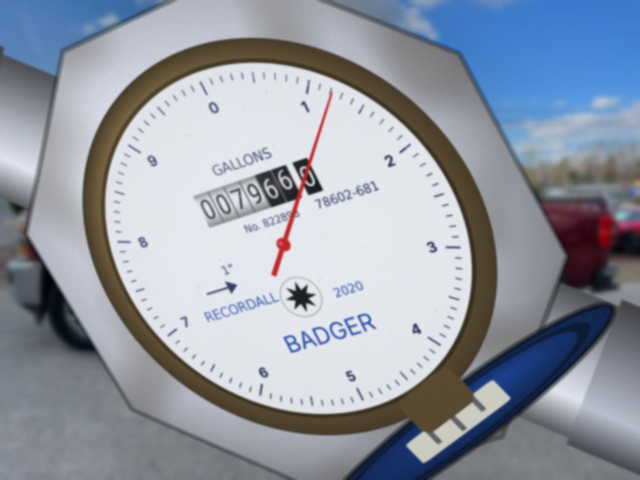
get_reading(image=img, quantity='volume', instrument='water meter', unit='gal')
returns 79661.2 gal
